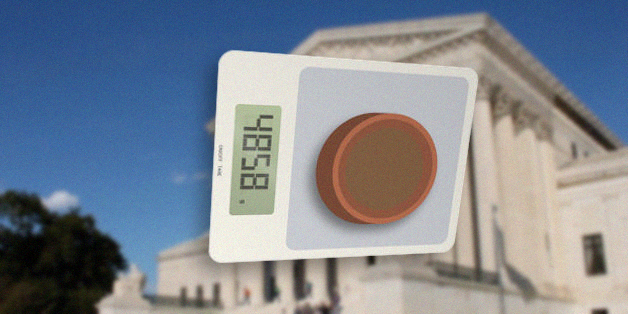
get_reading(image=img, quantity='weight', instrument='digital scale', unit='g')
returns 4858 g
